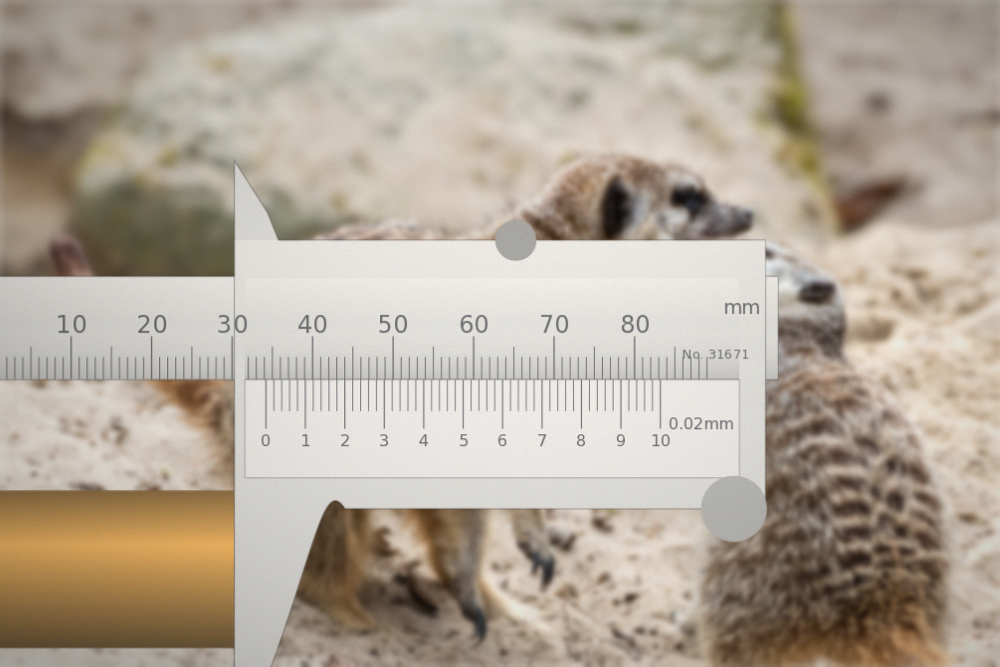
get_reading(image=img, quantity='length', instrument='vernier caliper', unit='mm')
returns 34.2 mm
